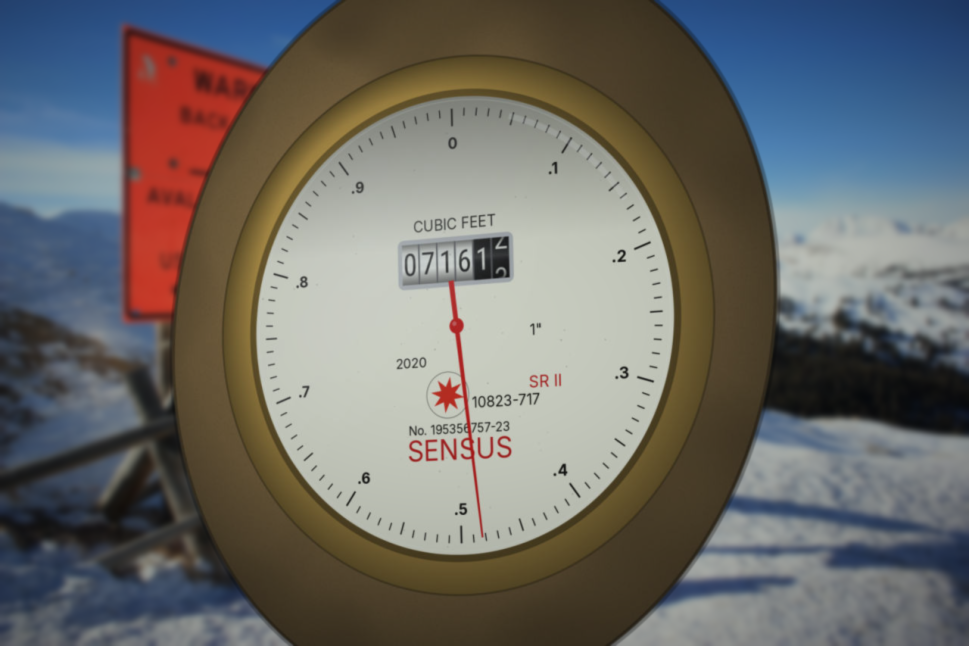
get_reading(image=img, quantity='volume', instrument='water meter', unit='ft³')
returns 71612.48 ft³
